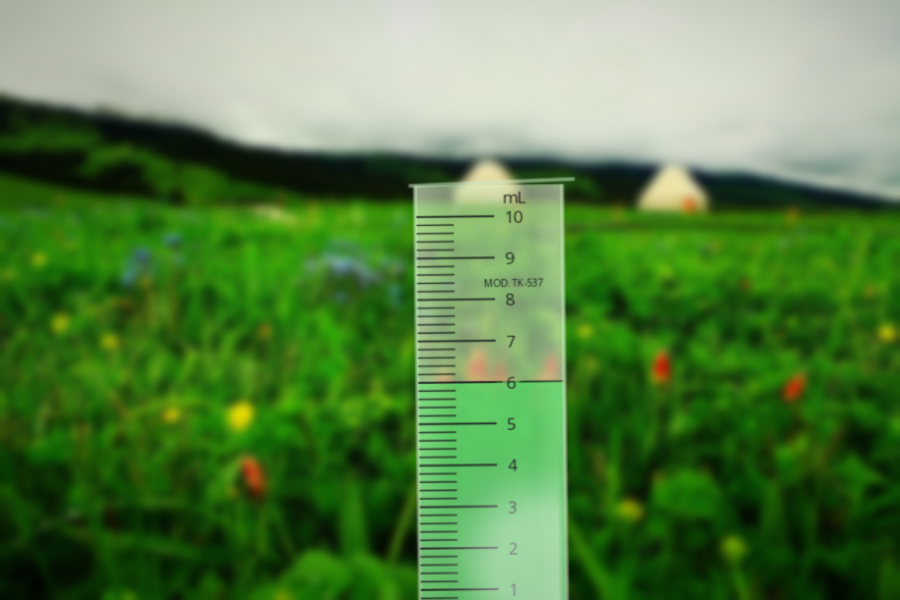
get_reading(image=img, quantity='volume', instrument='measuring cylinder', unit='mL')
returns 6 mL
